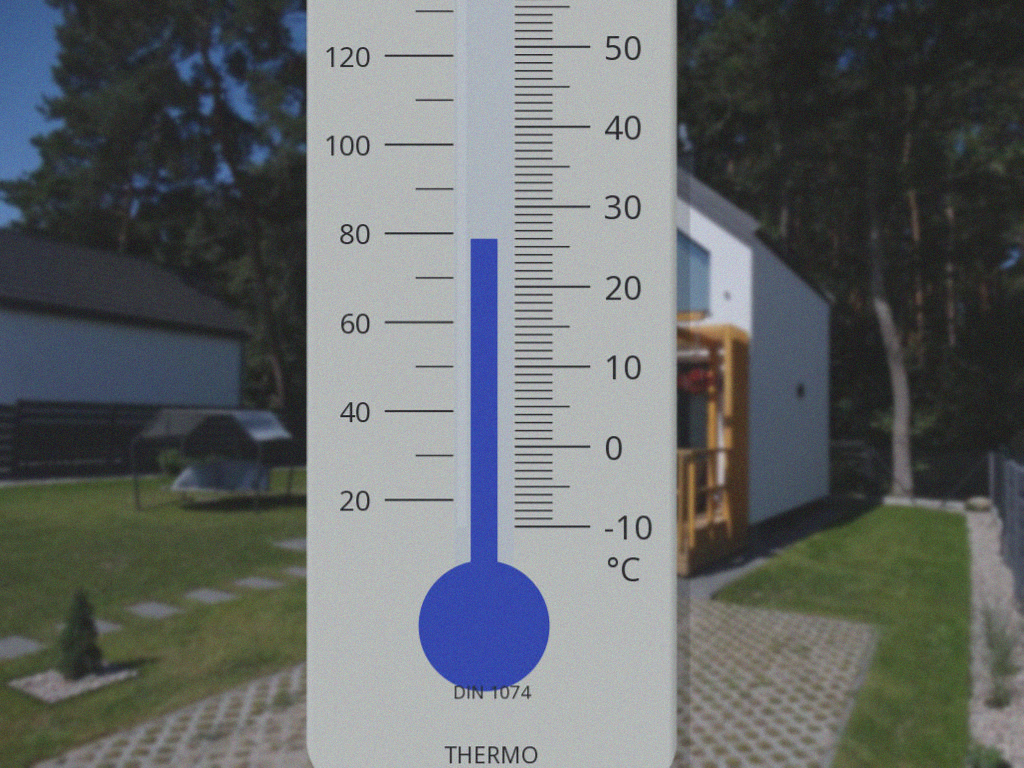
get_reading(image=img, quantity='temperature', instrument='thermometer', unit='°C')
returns 26 °C
